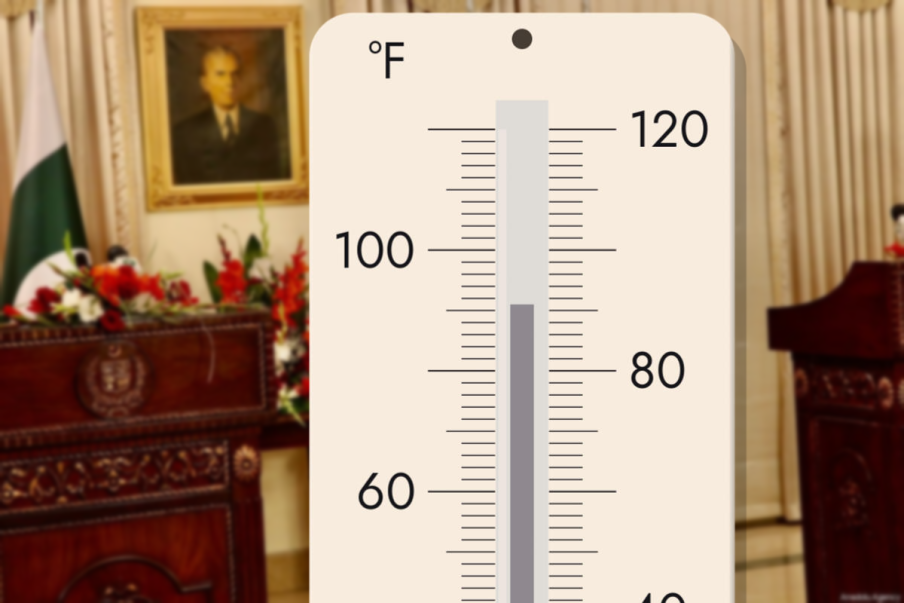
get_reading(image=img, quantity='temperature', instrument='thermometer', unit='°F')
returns 91 °F
